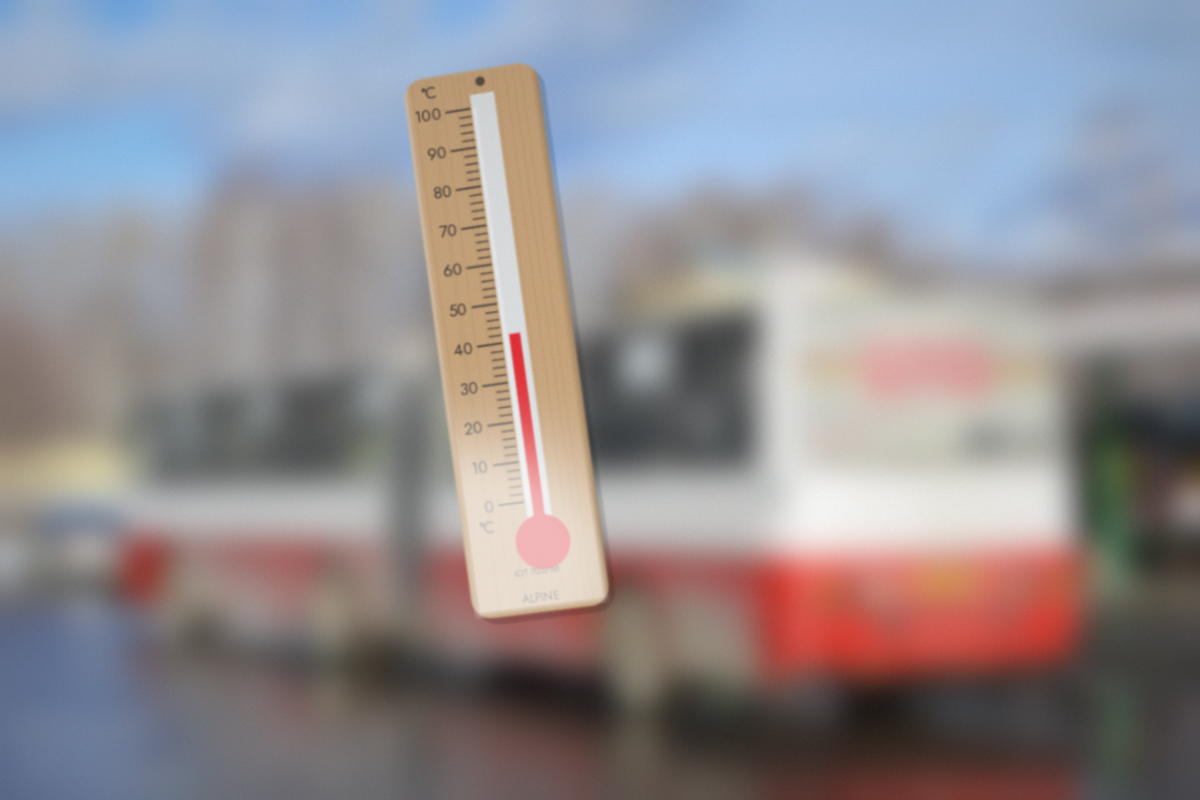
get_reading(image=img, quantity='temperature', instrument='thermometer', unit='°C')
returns 42 °C
